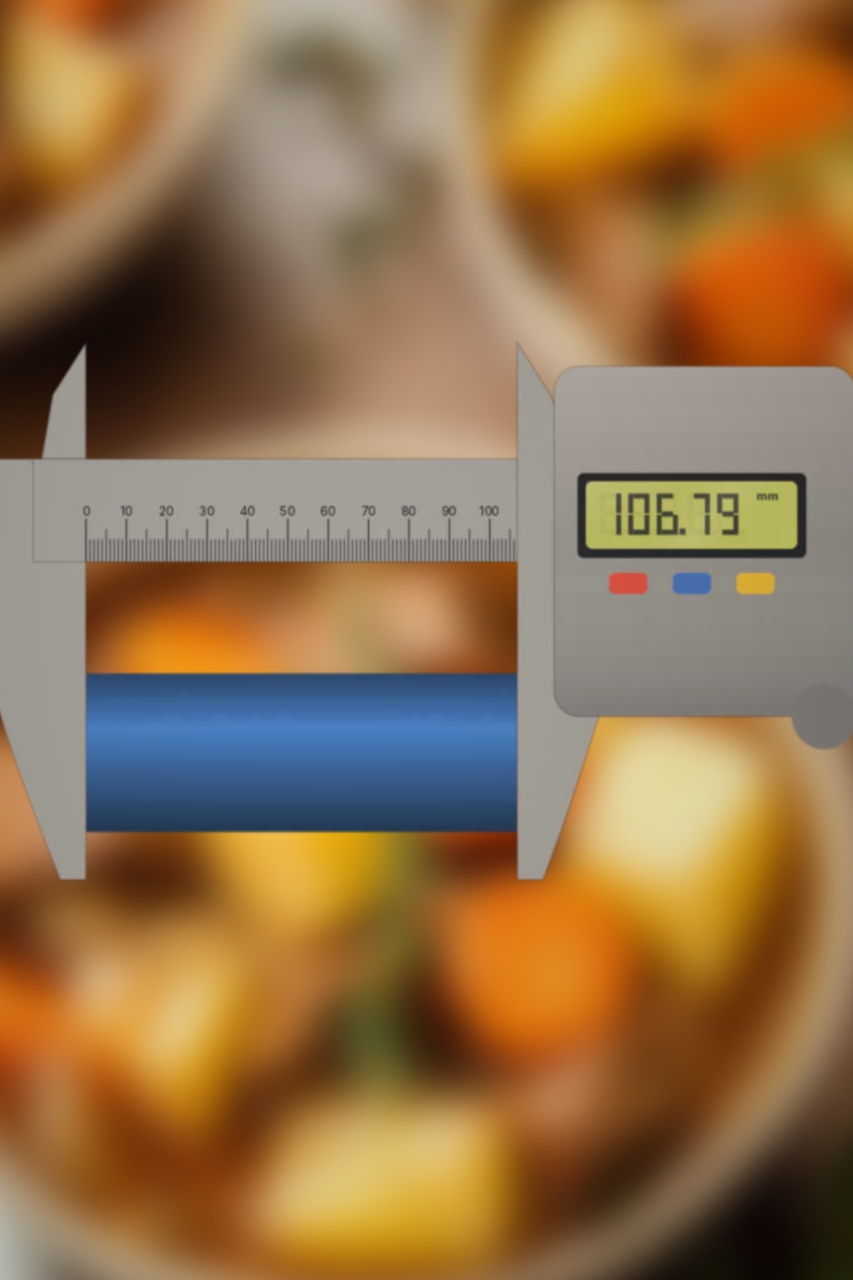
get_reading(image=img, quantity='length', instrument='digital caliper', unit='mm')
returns 106.79 mm
